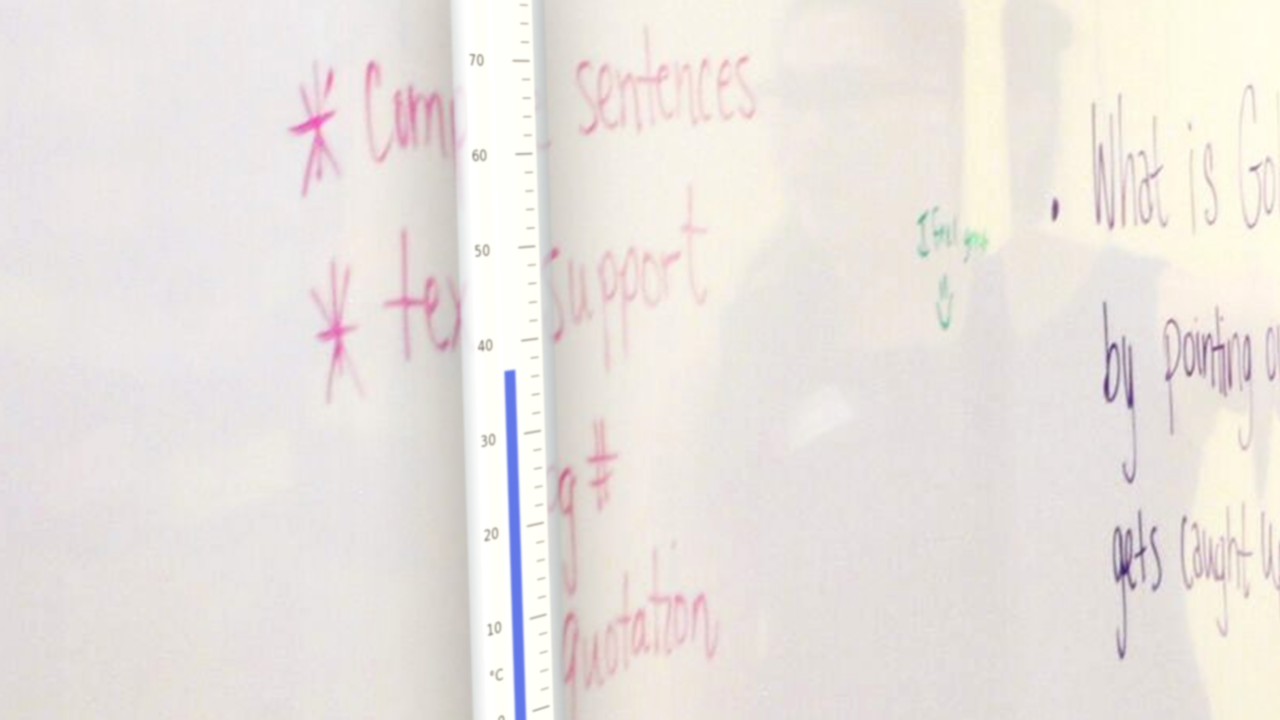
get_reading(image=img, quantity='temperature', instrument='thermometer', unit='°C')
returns 37 °C
